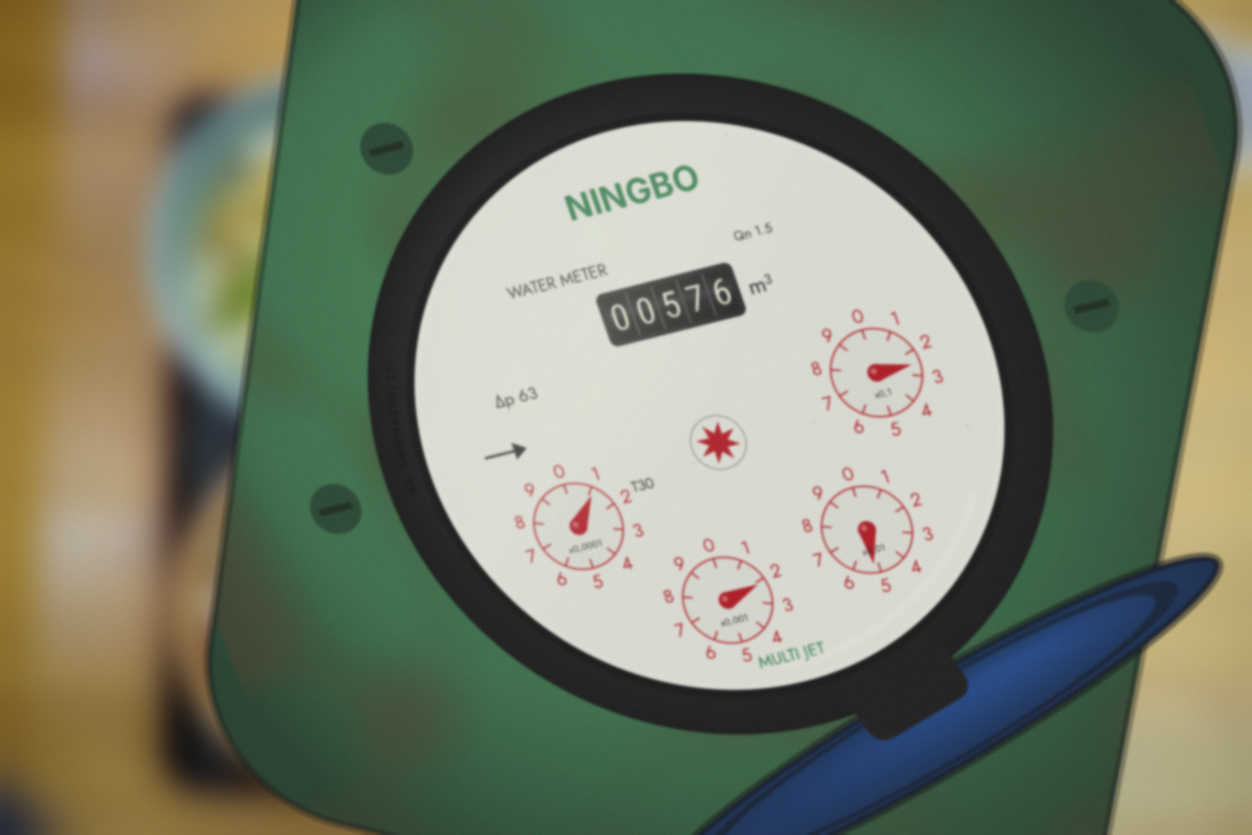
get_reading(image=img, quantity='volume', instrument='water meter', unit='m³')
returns 576.2521 m³
